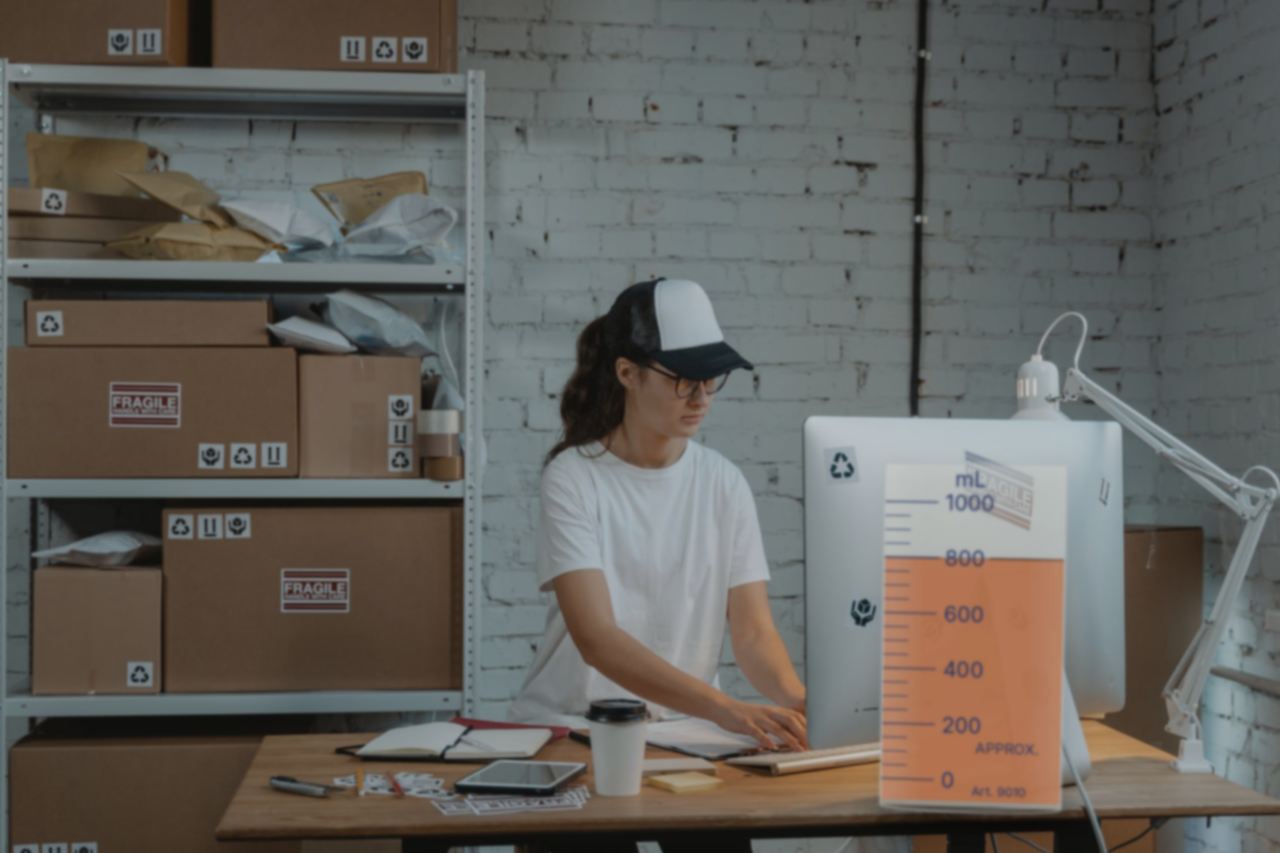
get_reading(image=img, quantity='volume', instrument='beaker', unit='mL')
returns 800 mL
